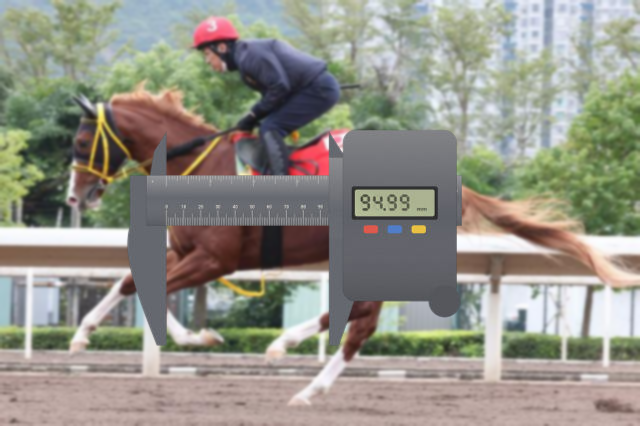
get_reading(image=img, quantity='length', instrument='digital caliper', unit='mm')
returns 94.99 mm
